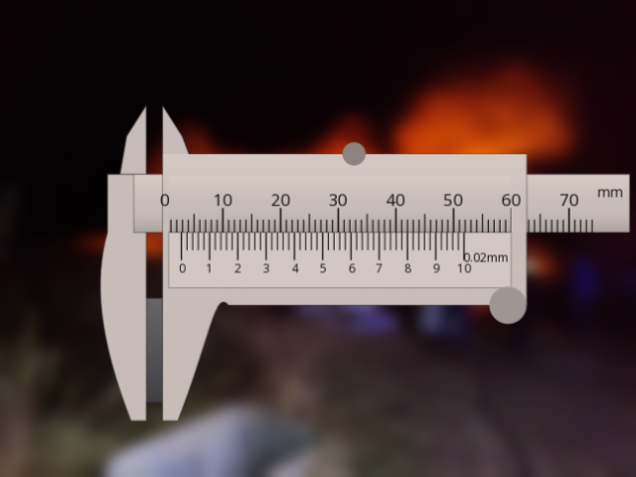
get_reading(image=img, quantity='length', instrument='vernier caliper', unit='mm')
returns 2.8 mm
